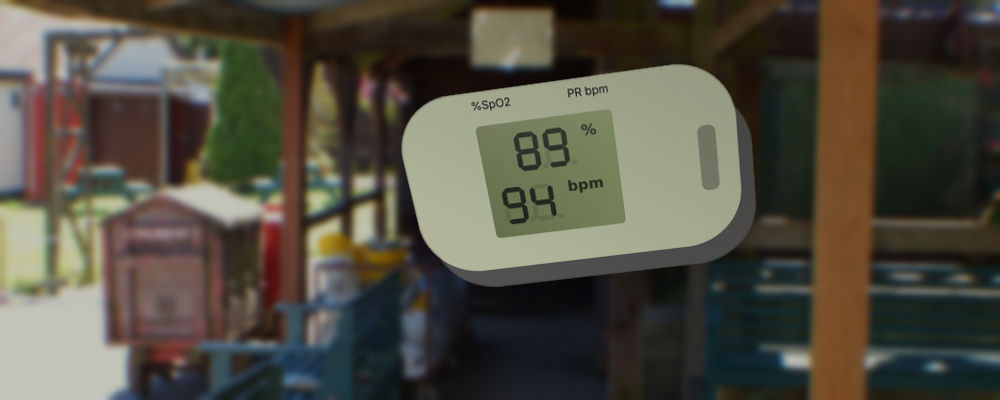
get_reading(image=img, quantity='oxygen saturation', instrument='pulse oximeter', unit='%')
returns 89 %
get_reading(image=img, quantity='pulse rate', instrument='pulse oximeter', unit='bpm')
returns 94 bpm
